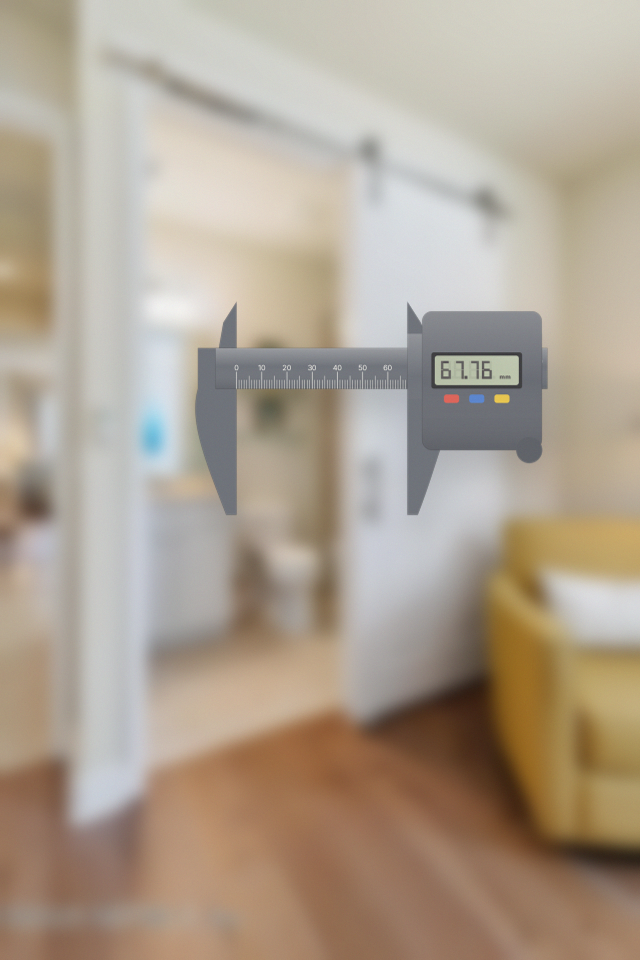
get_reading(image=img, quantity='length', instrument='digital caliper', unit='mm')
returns 67.76 mm
